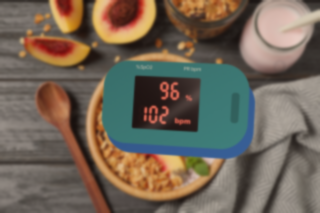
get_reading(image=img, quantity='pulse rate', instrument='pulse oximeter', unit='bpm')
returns 102 bpm
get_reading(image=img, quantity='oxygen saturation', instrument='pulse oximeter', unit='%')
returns 96 %
